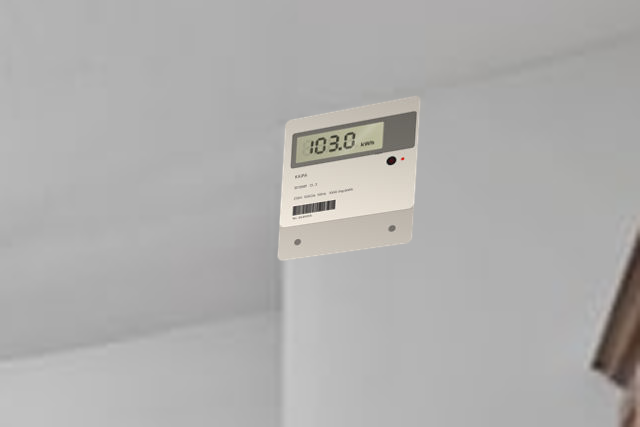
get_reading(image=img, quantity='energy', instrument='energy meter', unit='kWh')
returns 103.0 kWh
